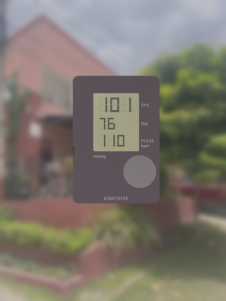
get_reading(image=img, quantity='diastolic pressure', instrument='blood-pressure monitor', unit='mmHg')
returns 76 mmHg
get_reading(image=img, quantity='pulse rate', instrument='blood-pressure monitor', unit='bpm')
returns 110 bpm
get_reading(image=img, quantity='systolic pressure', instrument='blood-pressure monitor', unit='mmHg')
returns 101 mmHg
